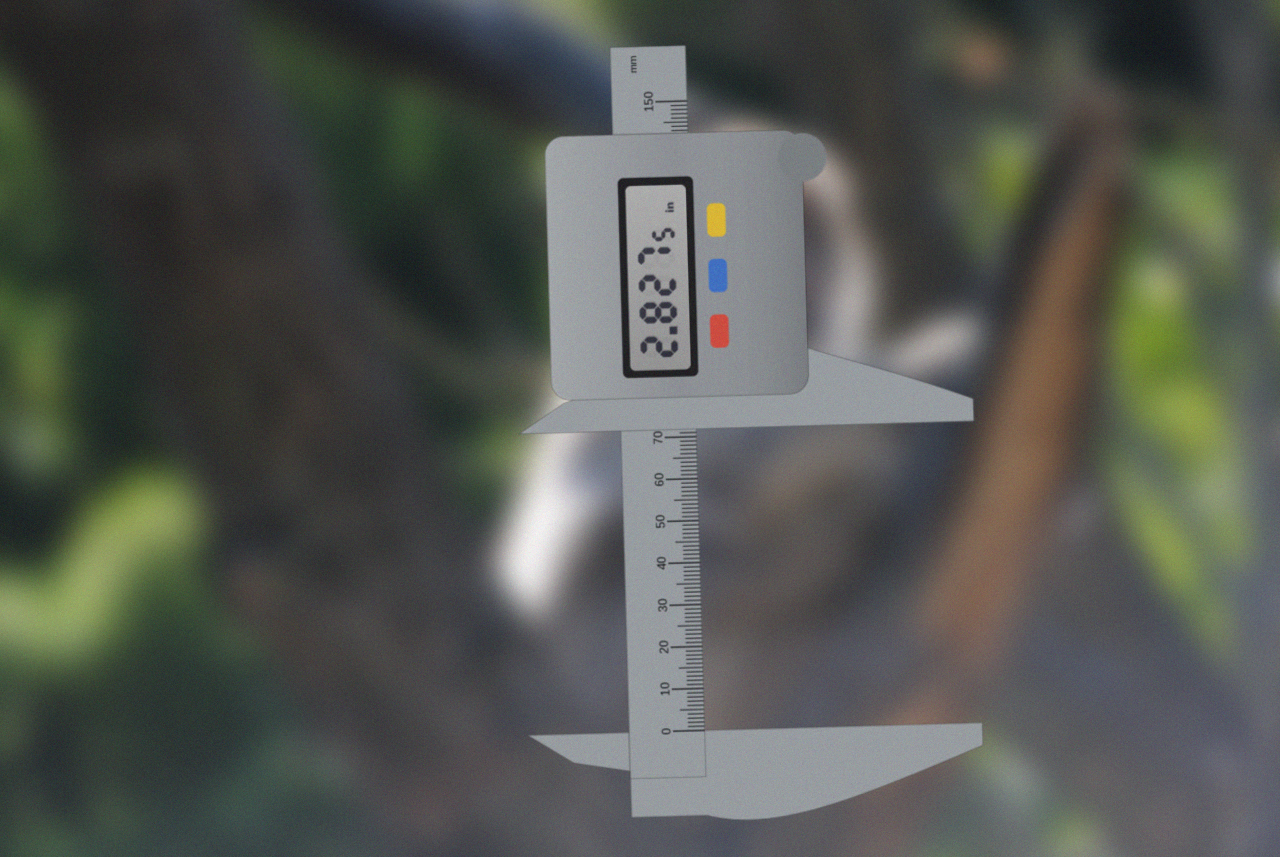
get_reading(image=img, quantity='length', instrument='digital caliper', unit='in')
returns 2.8275 in
